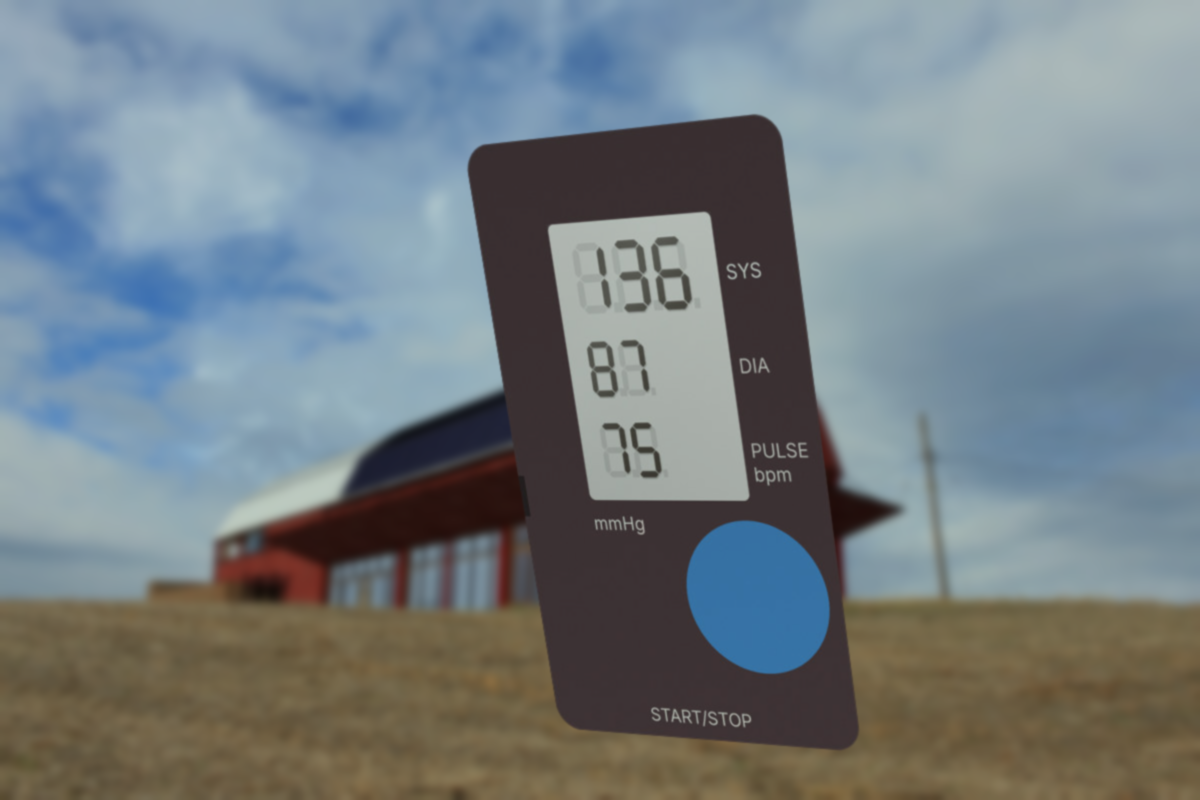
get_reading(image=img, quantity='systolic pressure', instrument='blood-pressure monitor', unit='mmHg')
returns 136 mmHg
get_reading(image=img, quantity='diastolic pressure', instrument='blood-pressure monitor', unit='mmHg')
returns 87 mmHg
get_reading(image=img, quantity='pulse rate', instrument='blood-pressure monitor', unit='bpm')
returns 75 bpm
